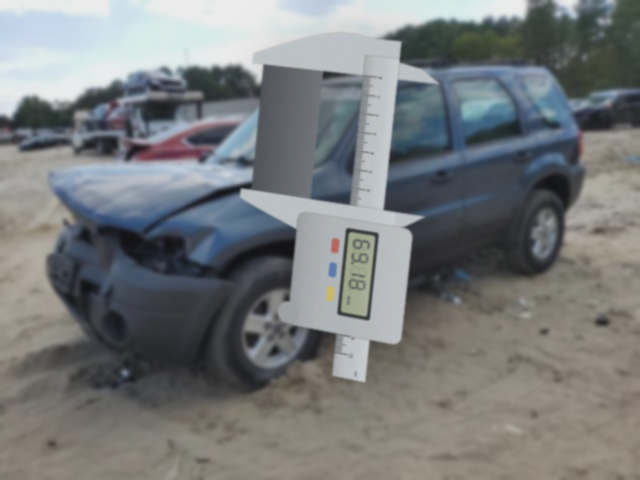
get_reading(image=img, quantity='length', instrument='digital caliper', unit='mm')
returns 69.18 mm
